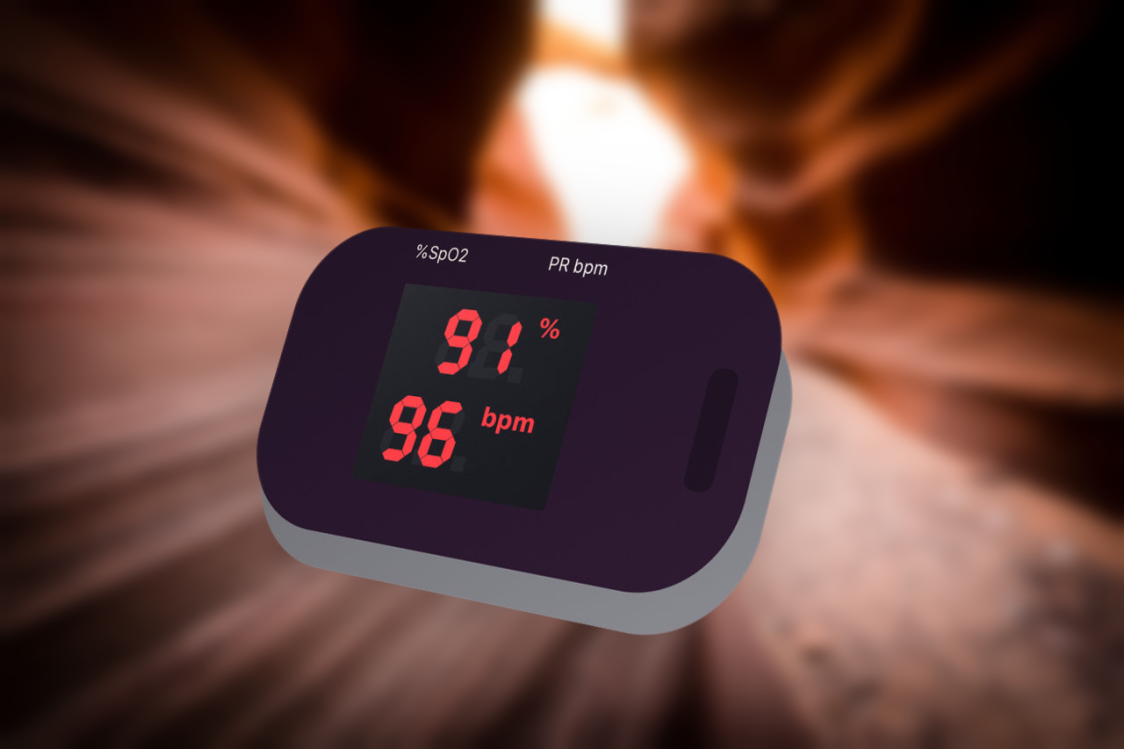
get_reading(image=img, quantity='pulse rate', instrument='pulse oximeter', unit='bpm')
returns 96 bpm
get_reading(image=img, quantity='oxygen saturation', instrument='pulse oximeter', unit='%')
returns 91 %
